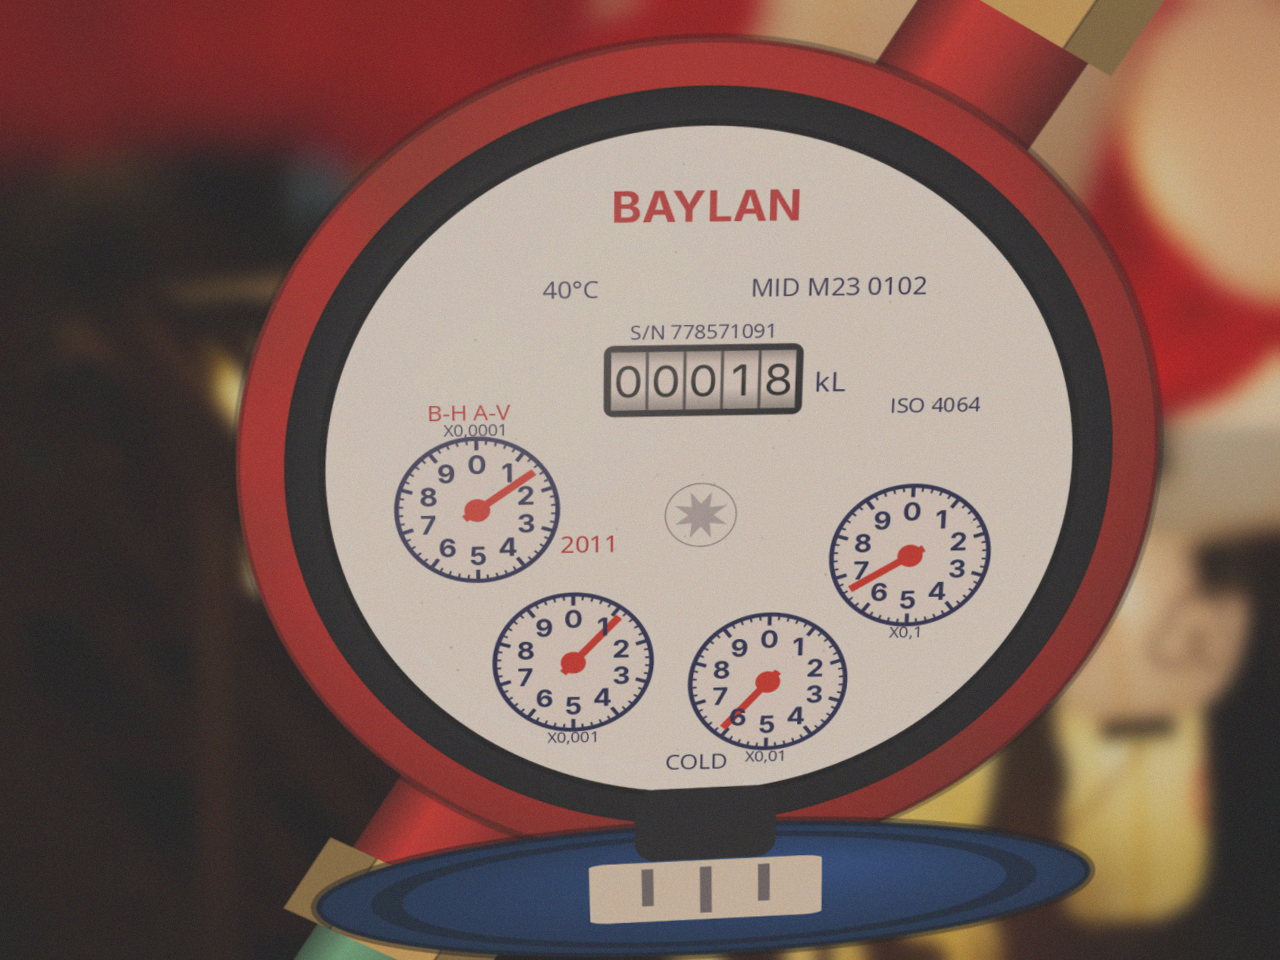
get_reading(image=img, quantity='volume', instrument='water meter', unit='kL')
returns 18.6611 kL
